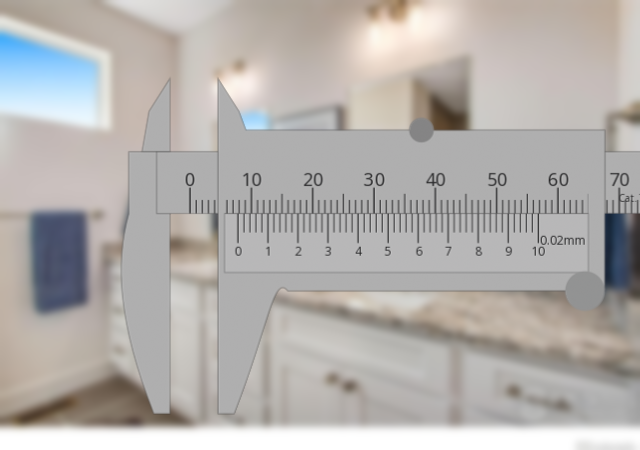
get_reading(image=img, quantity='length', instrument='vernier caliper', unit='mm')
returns 7.8 mm
